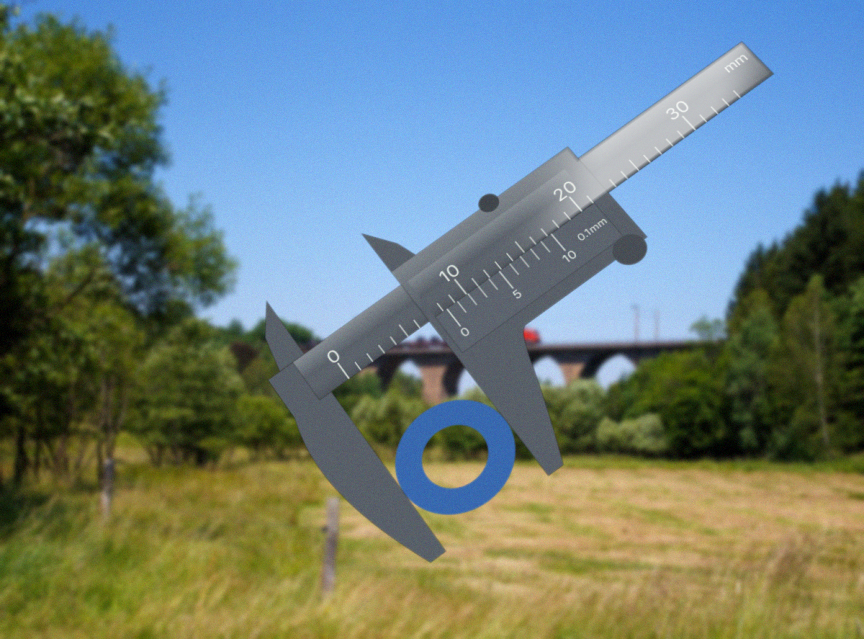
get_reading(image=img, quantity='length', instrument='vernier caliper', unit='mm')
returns 8.3 mm
